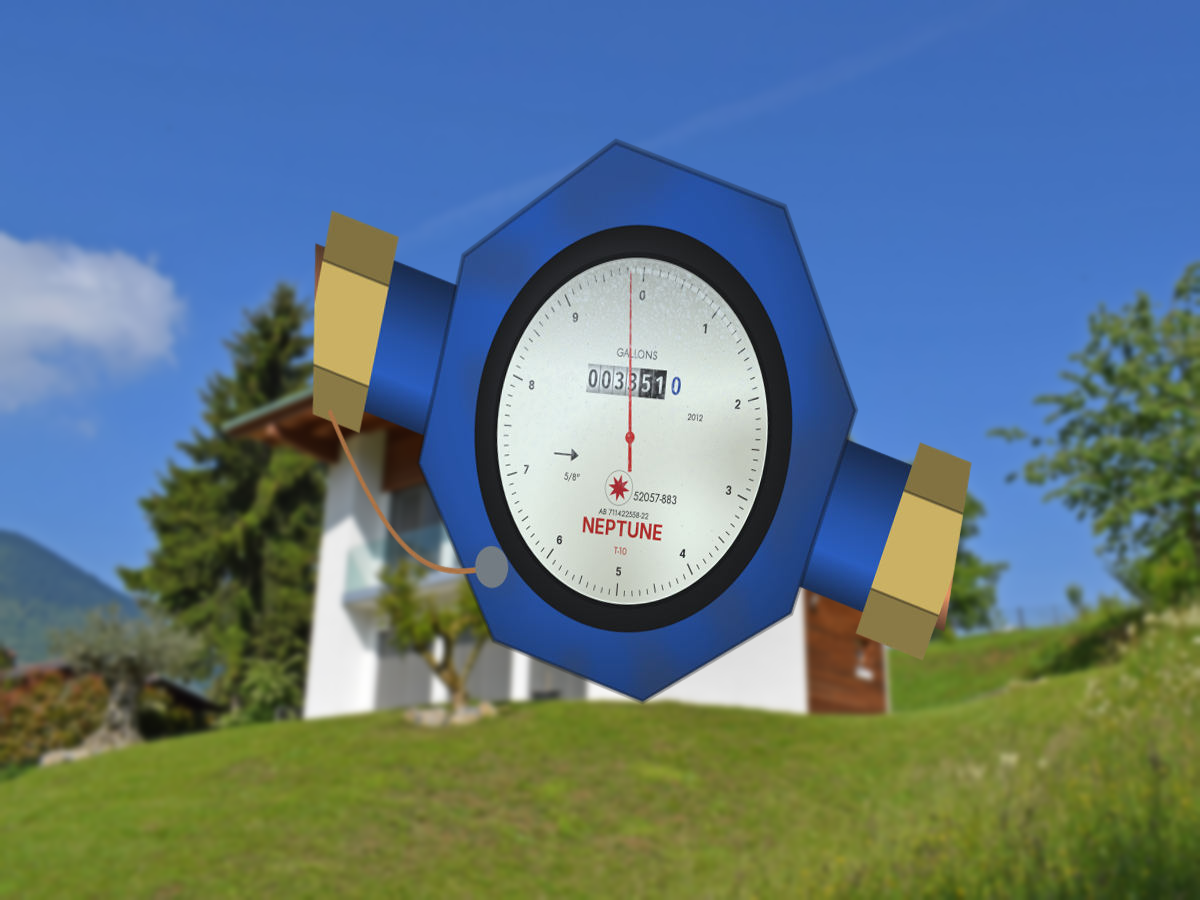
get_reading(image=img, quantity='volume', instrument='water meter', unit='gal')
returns 33509.8 gal
